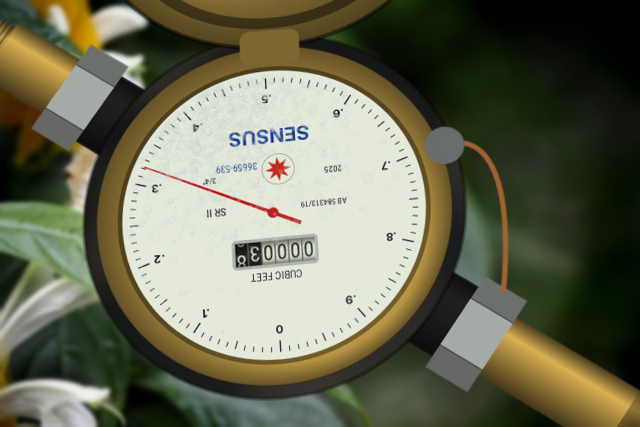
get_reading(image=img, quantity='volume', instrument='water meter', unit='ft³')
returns 38.32 ft³
